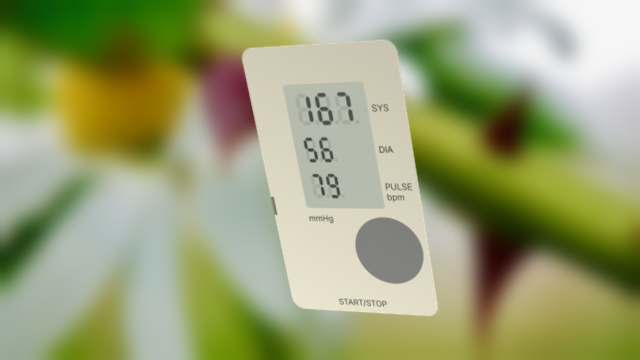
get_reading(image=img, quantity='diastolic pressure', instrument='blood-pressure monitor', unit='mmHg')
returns 56 mmHg
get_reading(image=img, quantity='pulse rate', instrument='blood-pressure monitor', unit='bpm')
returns 79 bpm
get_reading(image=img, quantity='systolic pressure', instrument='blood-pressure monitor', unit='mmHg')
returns 167 mmHg
